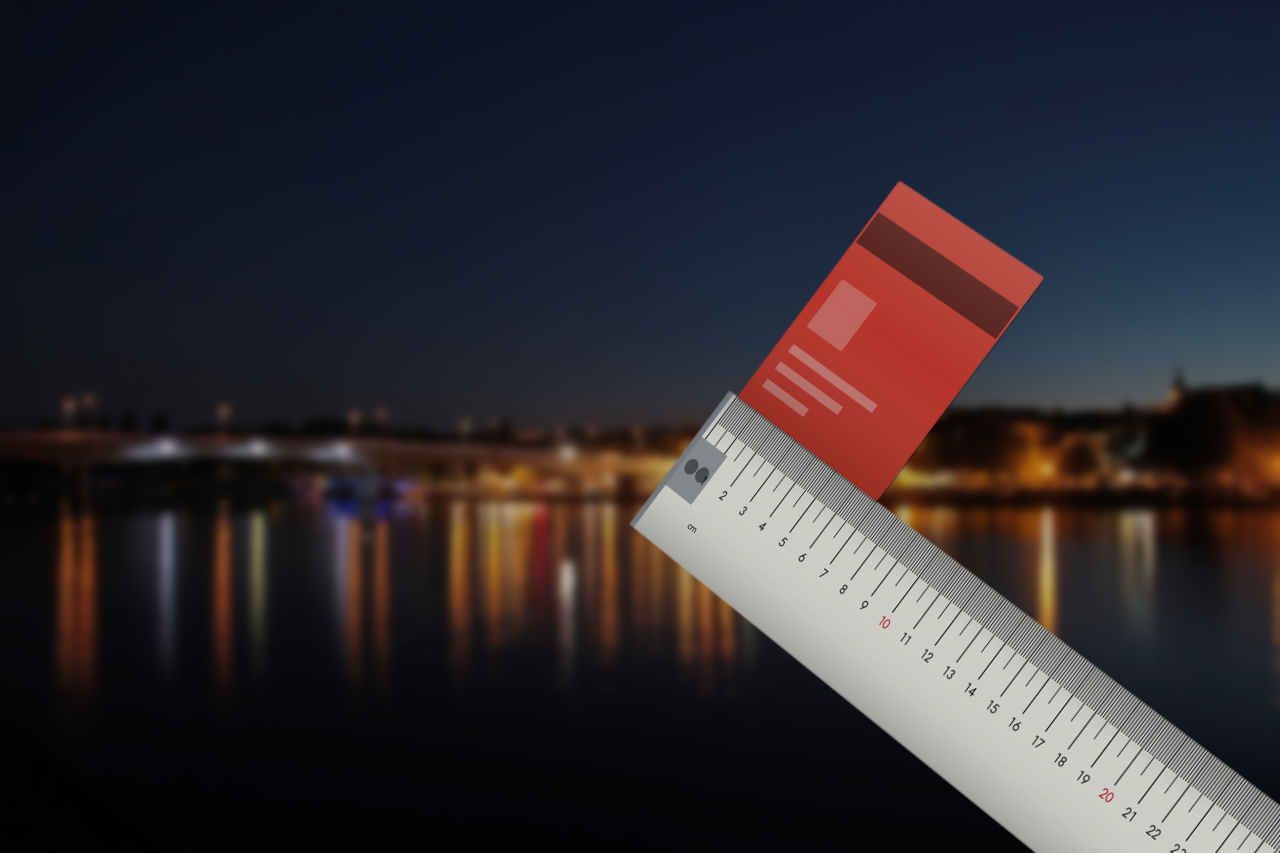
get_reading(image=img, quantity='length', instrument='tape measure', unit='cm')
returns 7 cm
